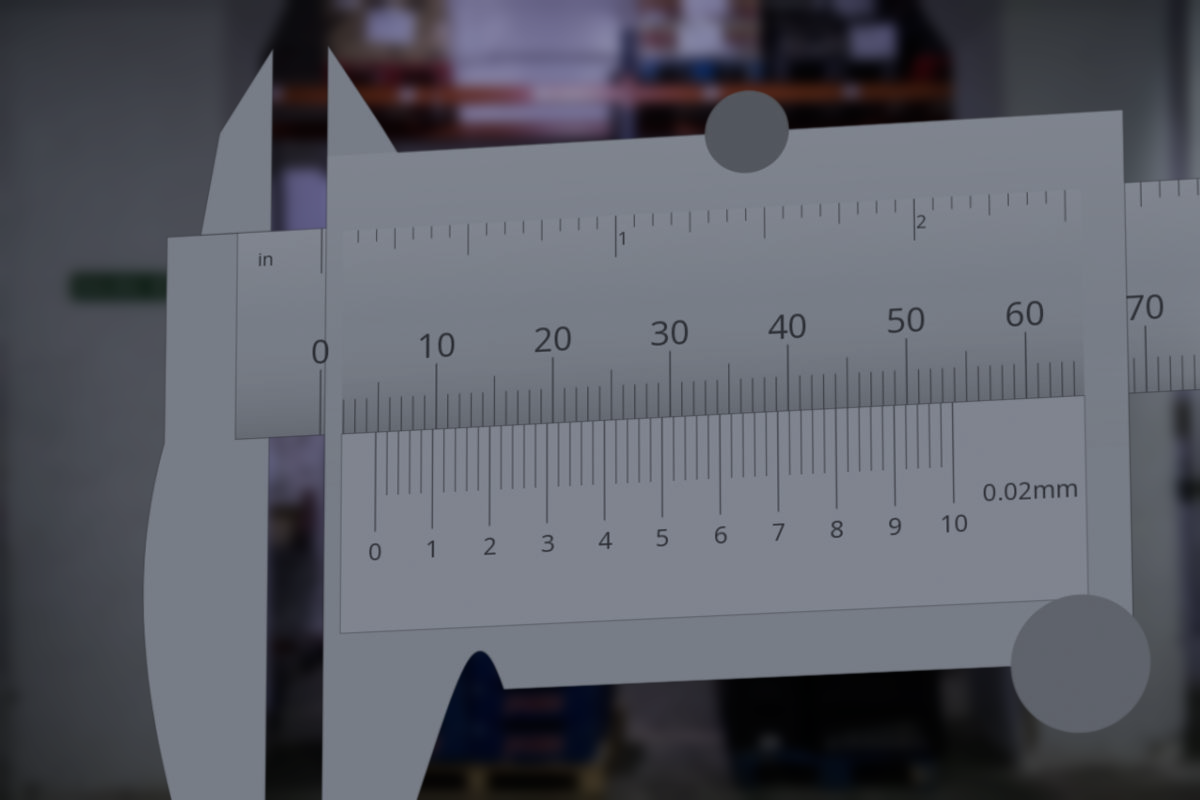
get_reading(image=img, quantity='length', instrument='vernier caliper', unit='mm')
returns 4.8 mm
